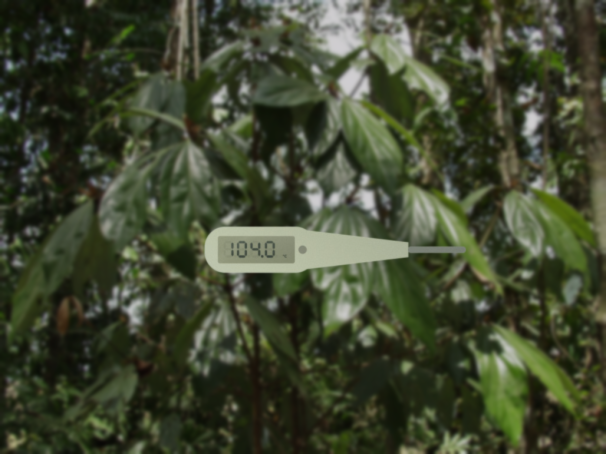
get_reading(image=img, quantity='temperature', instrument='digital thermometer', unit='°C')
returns 104.0 °C
